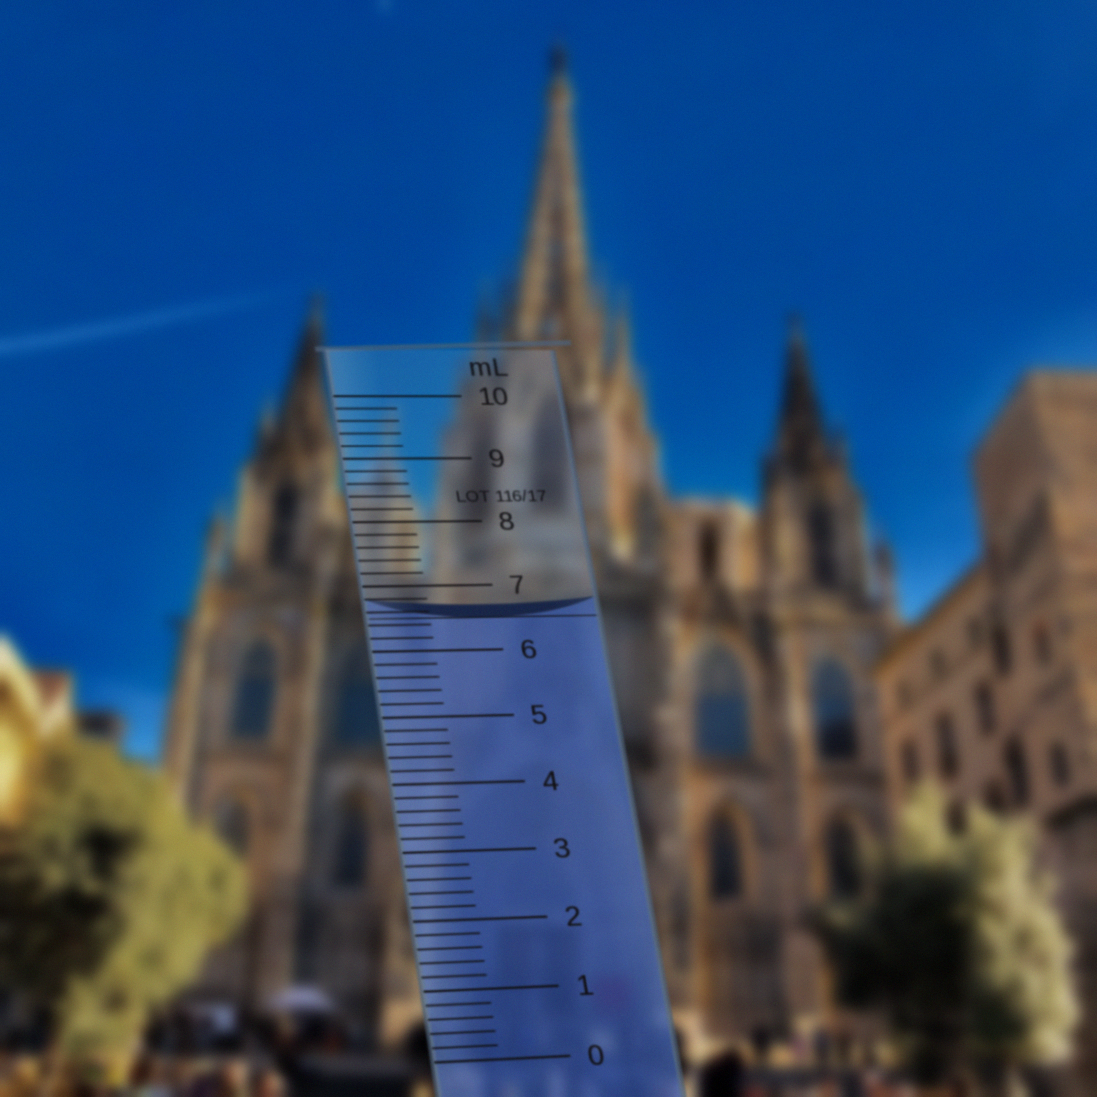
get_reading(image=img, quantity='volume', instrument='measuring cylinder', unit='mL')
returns 6.5 mL
